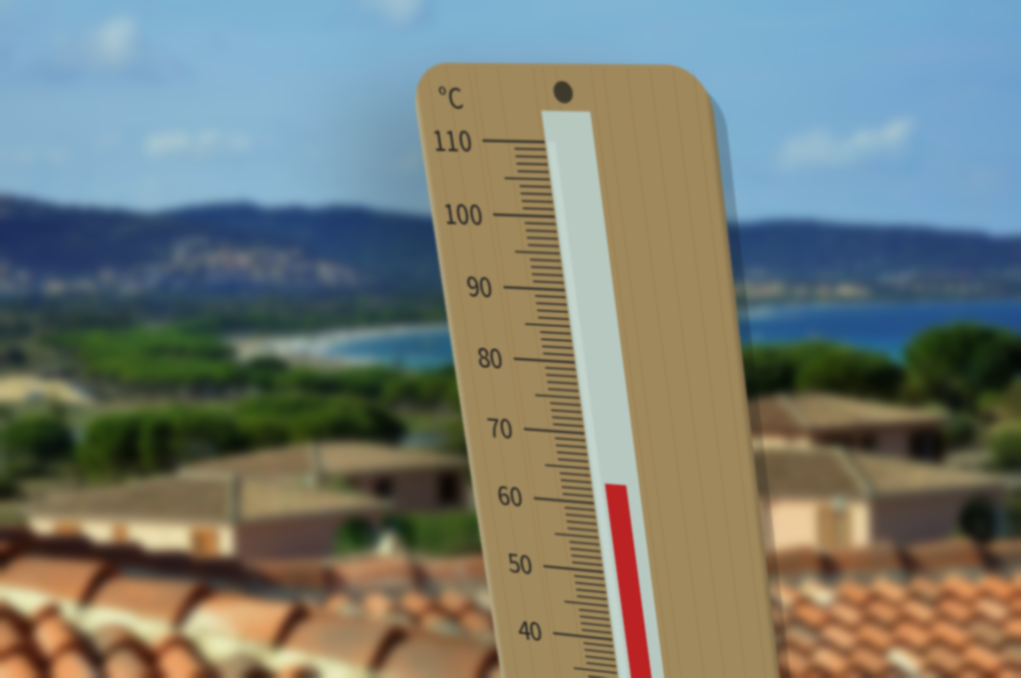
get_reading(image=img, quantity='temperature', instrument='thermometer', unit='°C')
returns 63 °C
